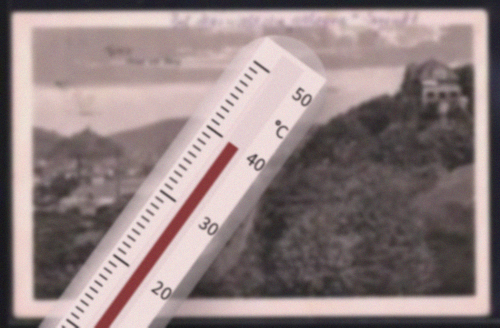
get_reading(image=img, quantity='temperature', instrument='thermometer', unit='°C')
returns 40 °C
